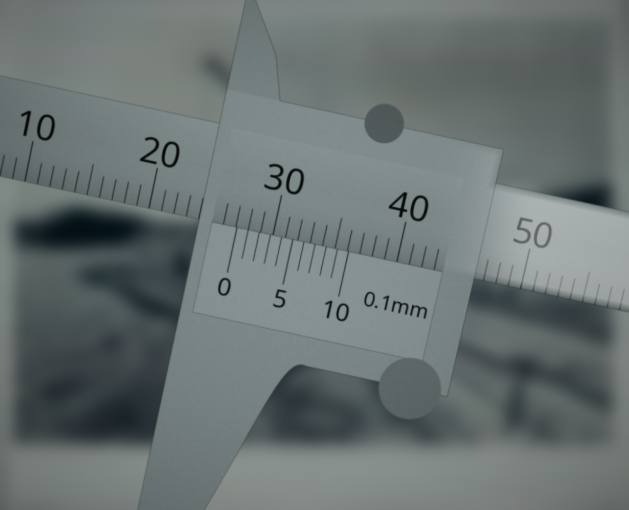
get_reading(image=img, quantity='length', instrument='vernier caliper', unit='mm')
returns 27.1 mm
